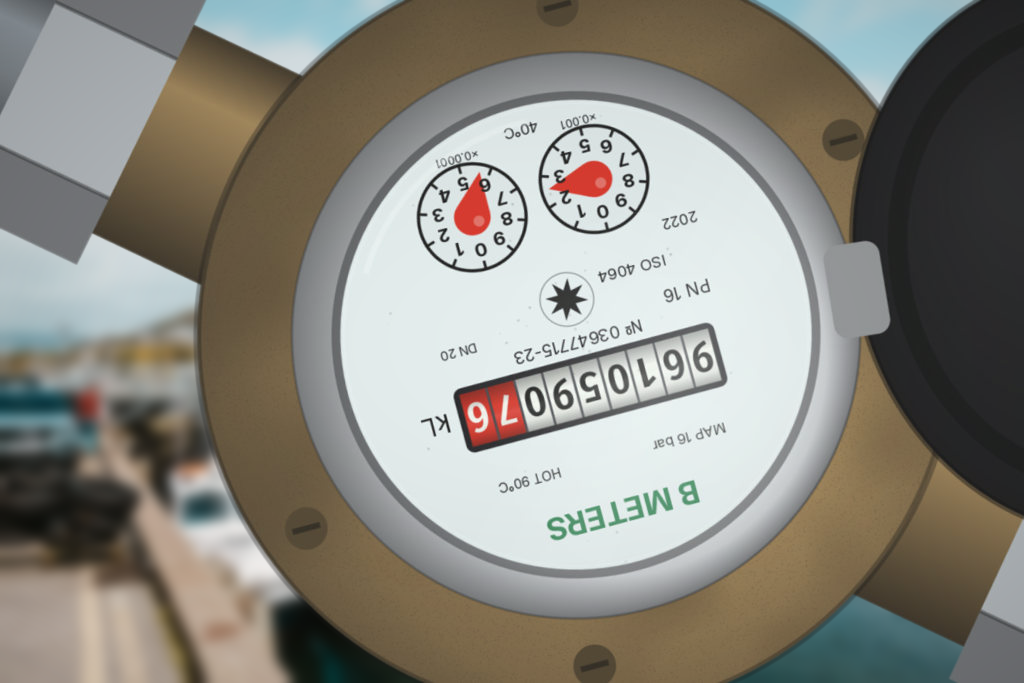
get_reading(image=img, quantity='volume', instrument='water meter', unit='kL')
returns 9610590.7625 kL
